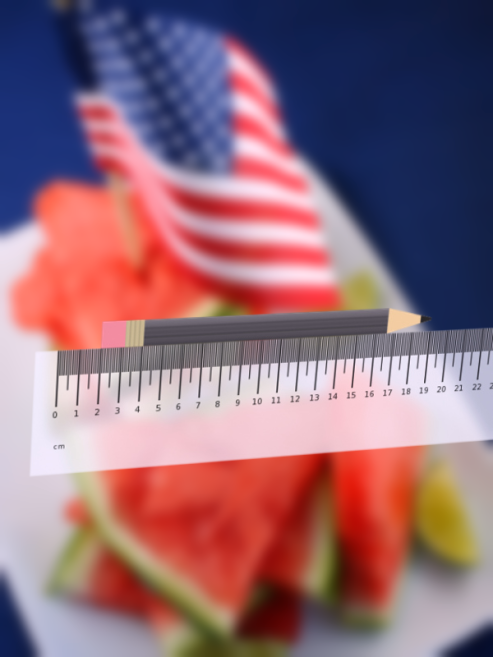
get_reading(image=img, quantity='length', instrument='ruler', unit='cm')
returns 17 cm
